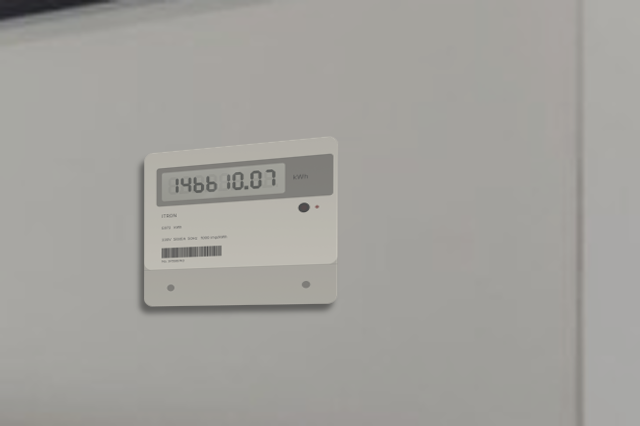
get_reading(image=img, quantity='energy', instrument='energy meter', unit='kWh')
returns 146610.07 kWh
